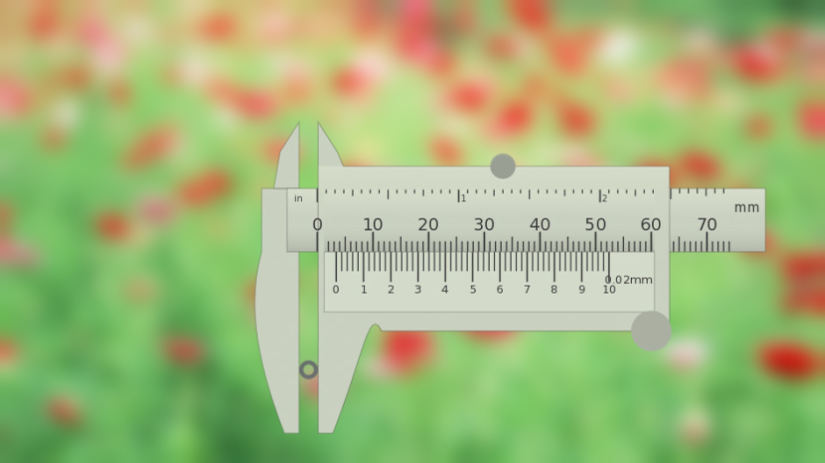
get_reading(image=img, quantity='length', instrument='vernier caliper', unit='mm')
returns 3.4 mm
